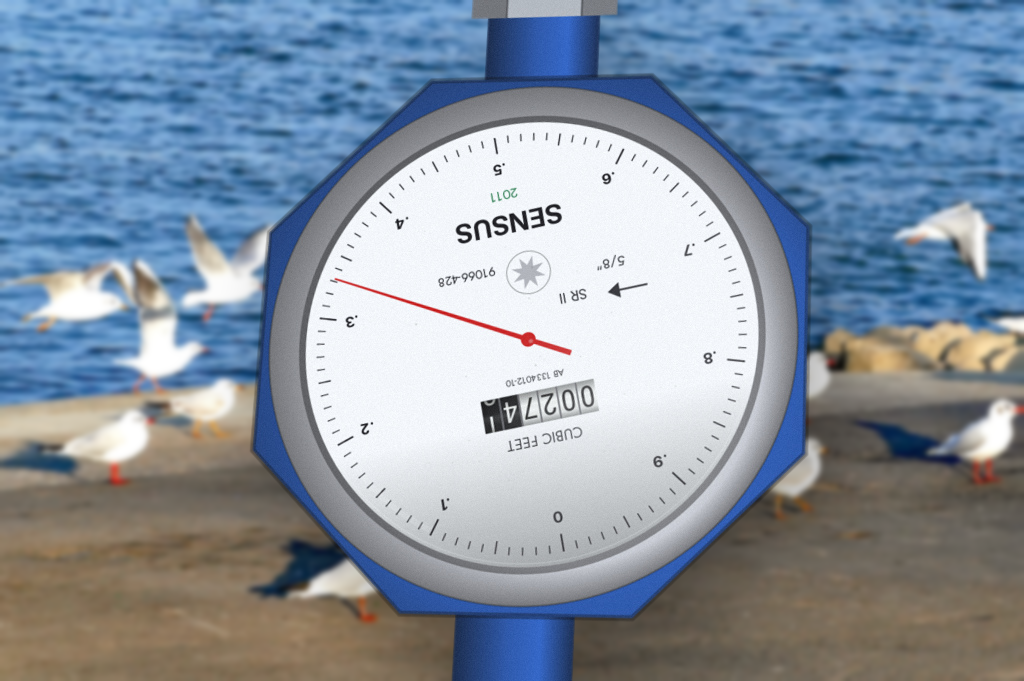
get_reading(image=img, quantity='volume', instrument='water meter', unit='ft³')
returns 2741.33 ft³
